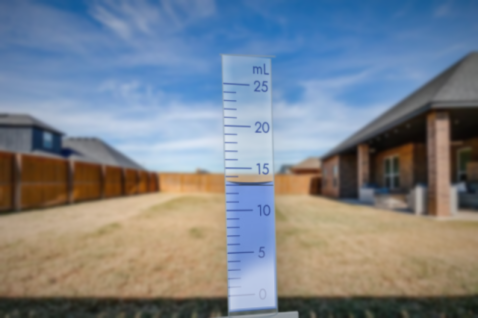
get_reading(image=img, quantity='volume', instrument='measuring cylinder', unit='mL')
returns 13 mL
